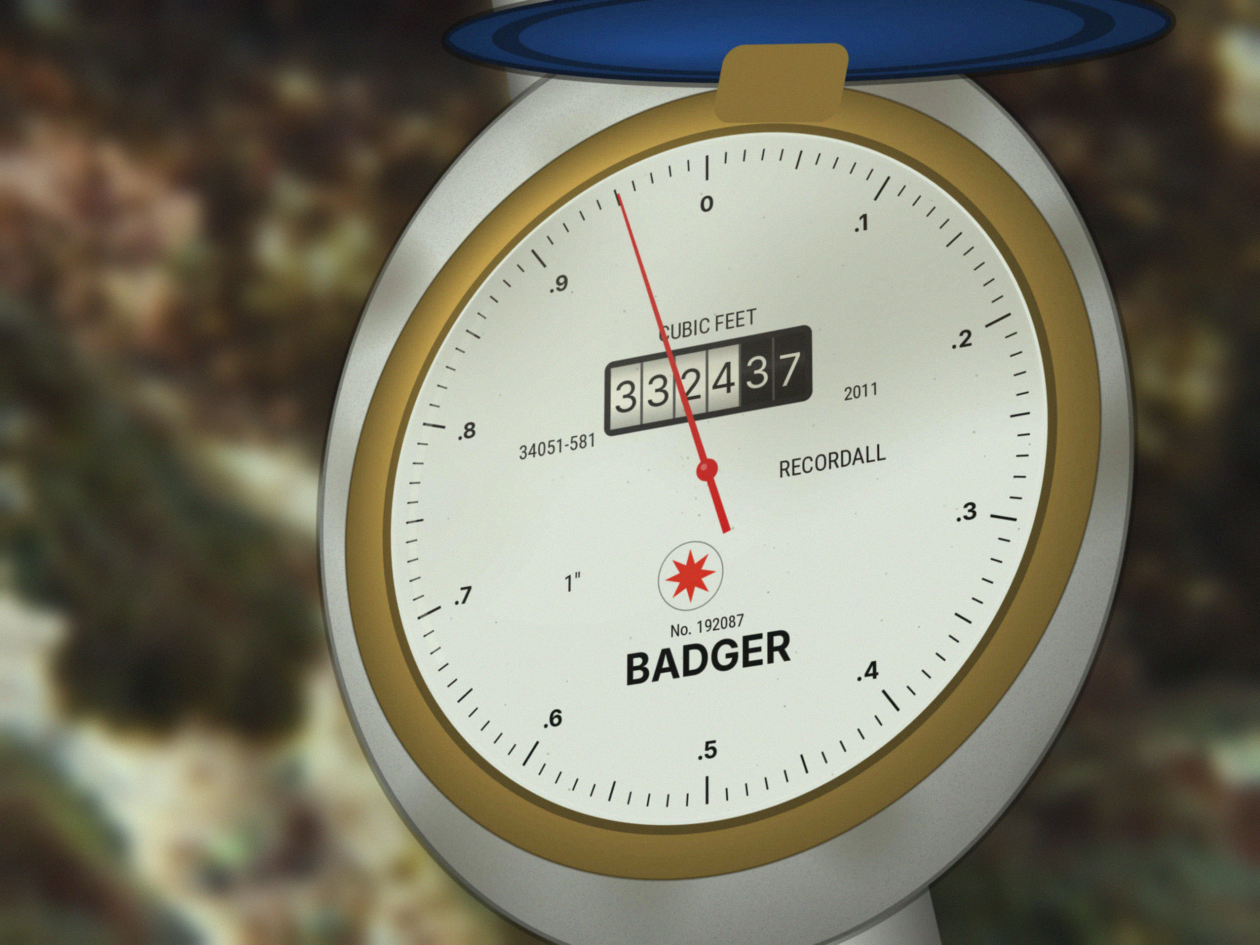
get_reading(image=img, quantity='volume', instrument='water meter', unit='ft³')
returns 332436.95 ft³
